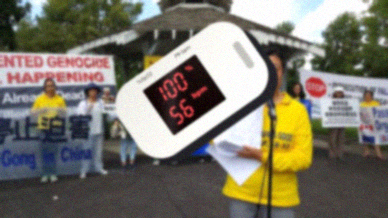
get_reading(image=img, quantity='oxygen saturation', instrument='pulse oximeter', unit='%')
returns 100 %
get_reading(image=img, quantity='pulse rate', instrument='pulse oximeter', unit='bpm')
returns 56 bpm
